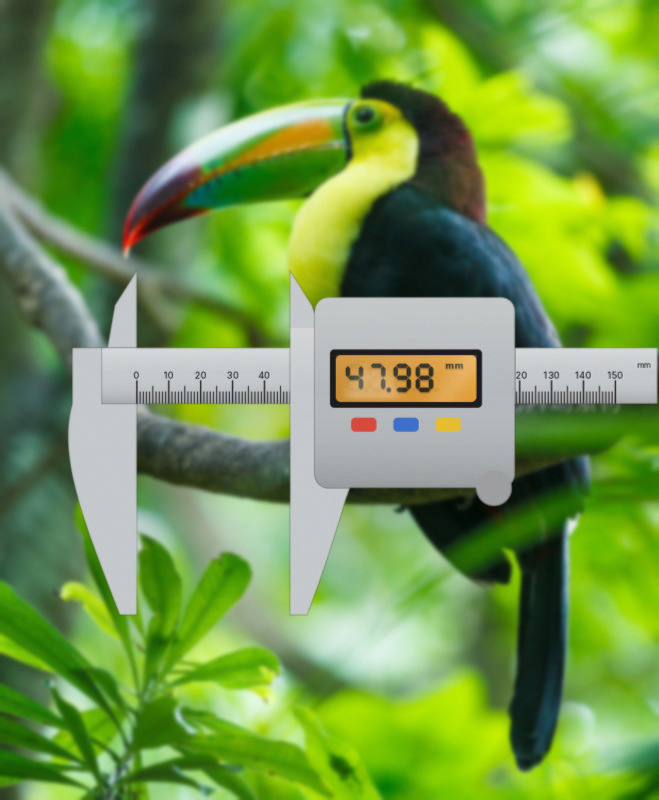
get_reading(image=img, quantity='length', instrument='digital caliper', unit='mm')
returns 47.98 mm
